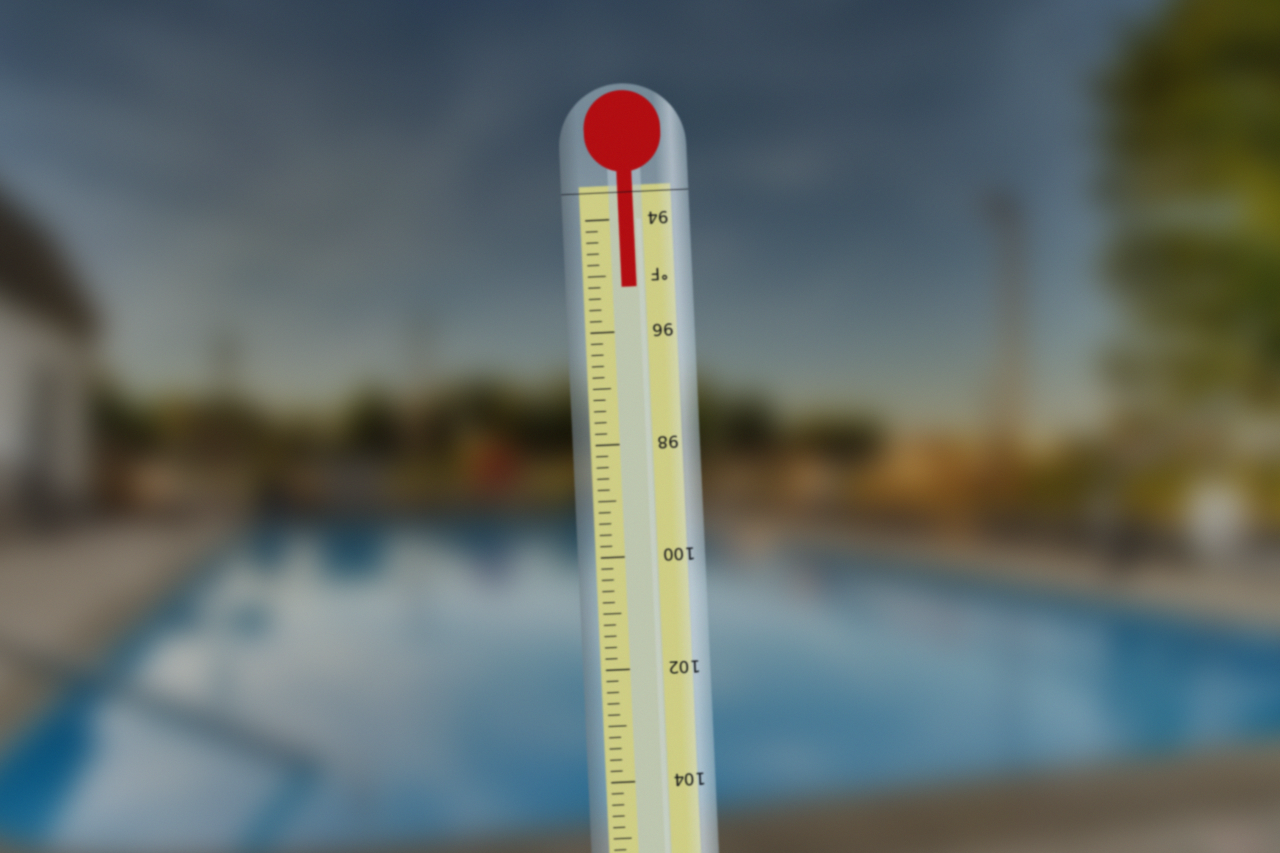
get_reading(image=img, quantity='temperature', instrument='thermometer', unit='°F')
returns 95.2 °F
